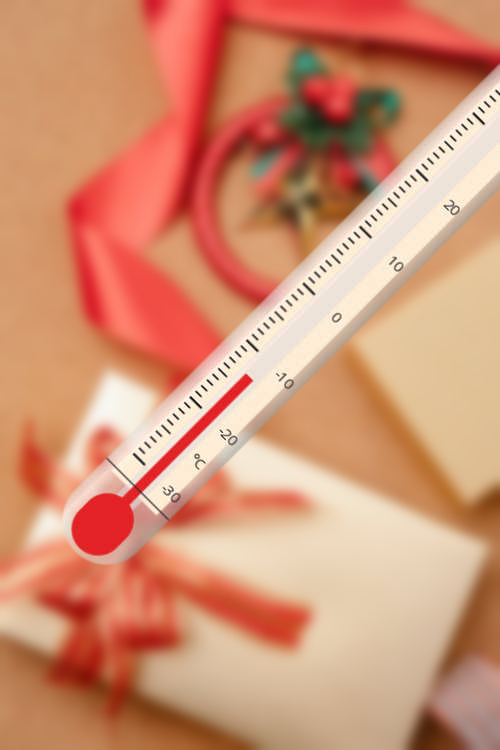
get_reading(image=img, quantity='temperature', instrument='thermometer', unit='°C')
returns -13 °C
